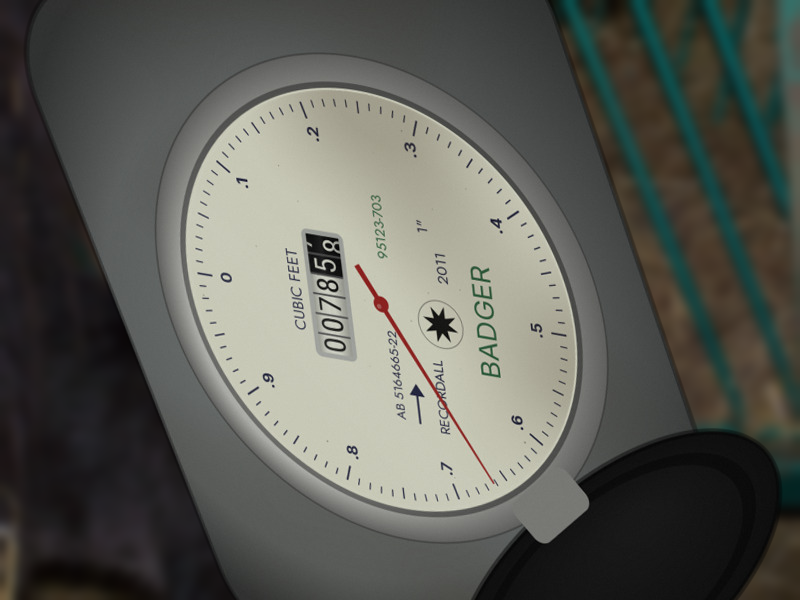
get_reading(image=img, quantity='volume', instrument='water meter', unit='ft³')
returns 7857.66 ft³
